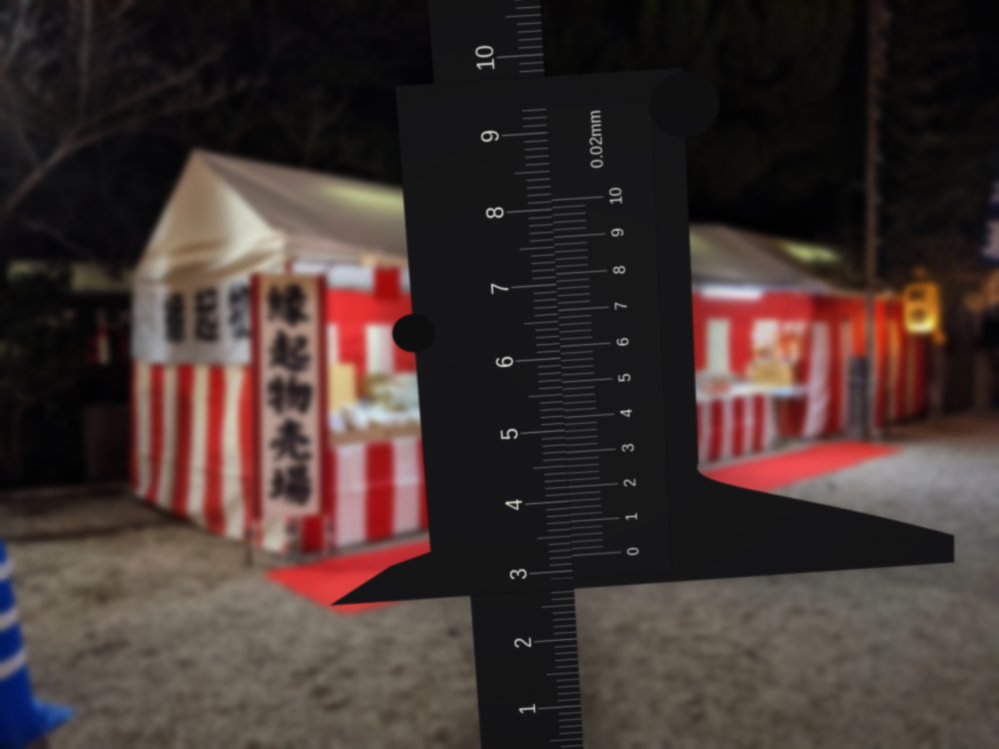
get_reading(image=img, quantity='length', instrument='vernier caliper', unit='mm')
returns 32.2 mm
